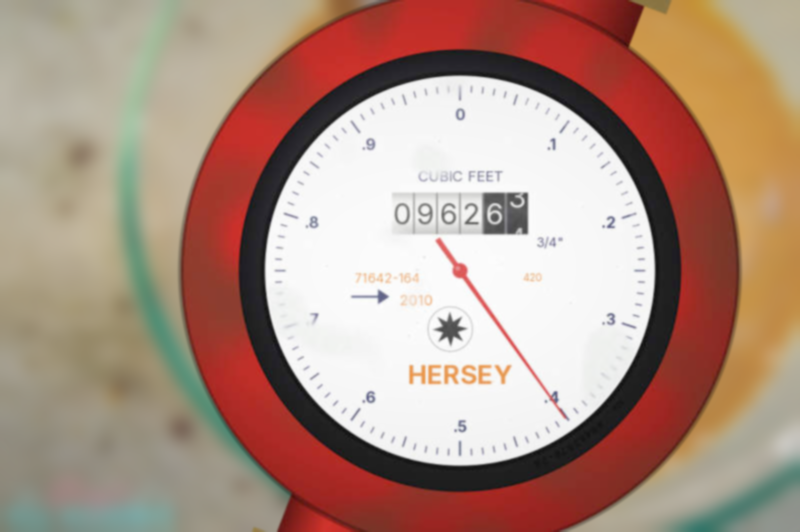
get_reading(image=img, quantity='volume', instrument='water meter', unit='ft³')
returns 96263.40 ft³
